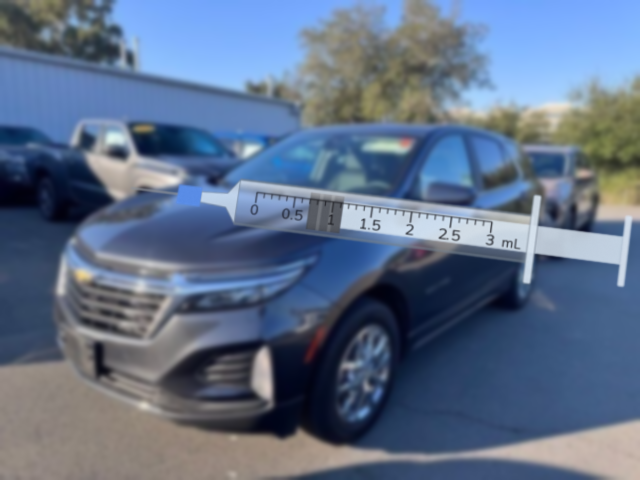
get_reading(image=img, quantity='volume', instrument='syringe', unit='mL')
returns 0.7 mL
